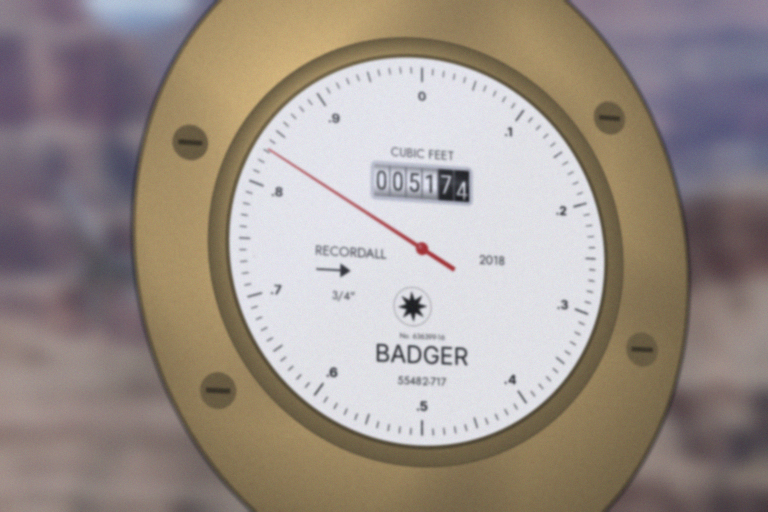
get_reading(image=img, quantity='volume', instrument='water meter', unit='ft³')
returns 5173.83 ft³
